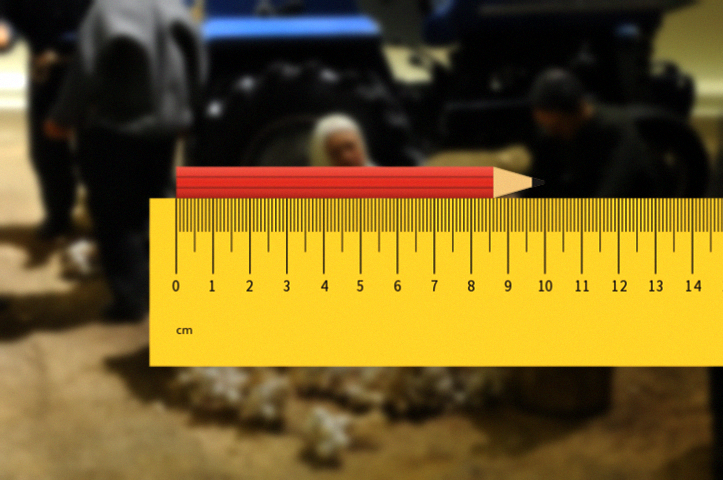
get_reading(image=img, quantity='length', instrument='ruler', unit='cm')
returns 10 cm
